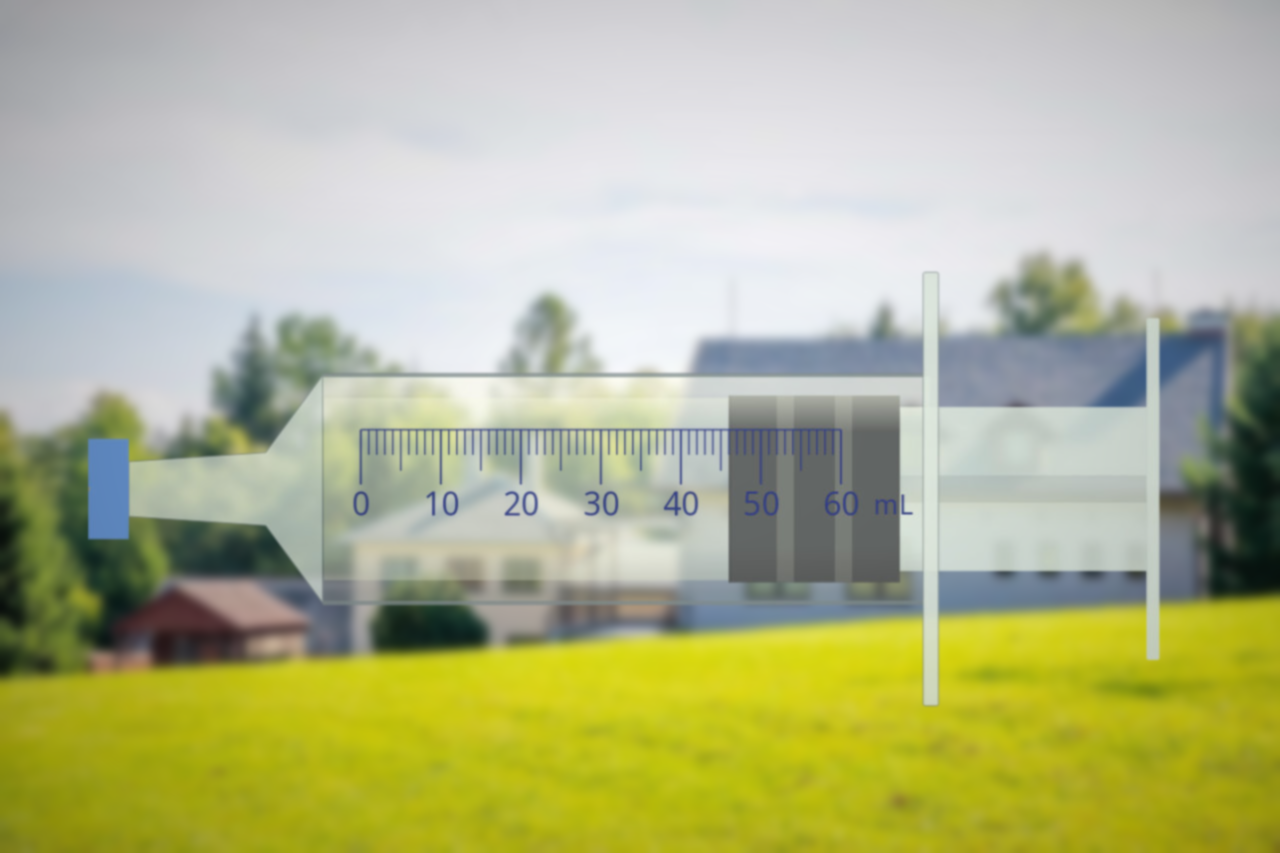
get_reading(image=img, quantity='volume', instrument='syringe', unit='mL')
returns 46 mL
